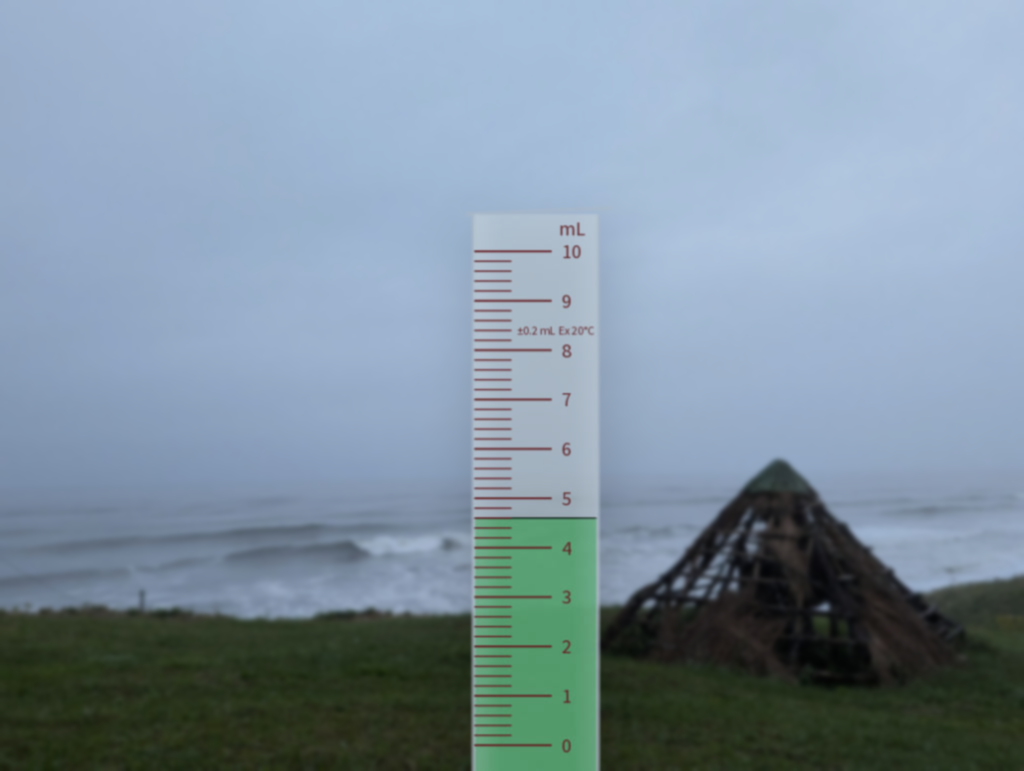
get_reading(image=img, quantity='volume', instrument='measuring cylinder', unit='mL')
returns 4.6 mL
